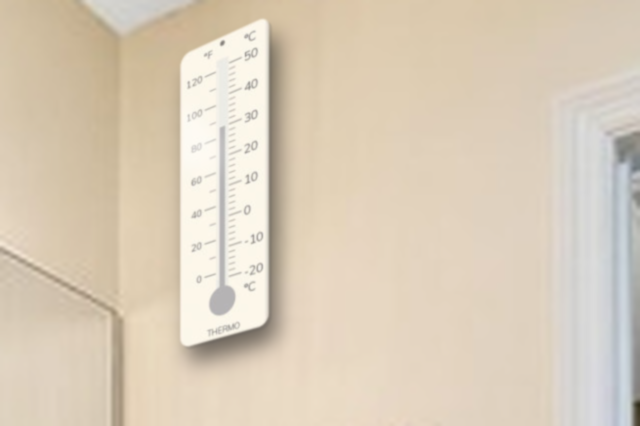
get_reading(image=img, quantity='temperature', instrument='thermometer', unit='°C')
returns 30 °C
